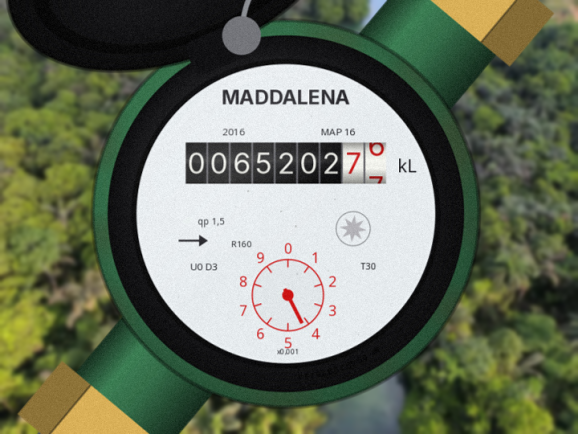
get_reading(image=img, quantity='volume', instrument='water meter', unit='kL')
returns 65202.764 kL
